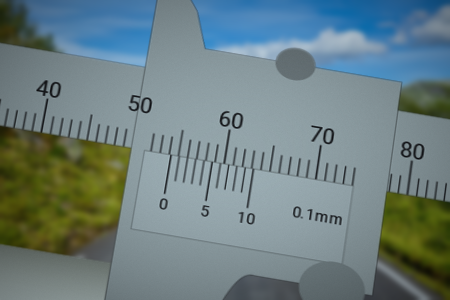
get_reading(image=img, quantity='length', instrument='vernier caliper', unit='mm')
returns 54.2 mm
